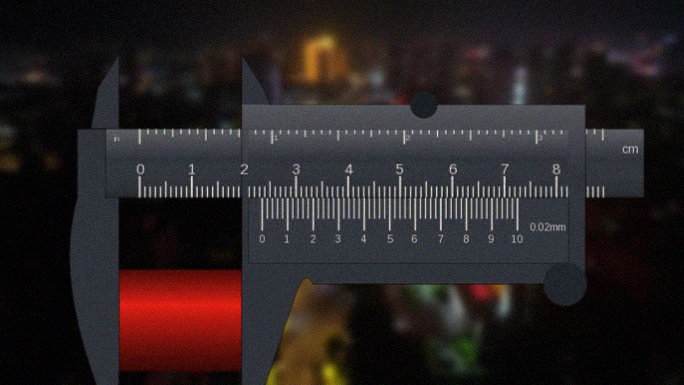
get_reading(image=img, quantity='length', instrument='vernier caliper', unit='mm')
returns 23.5 mm
